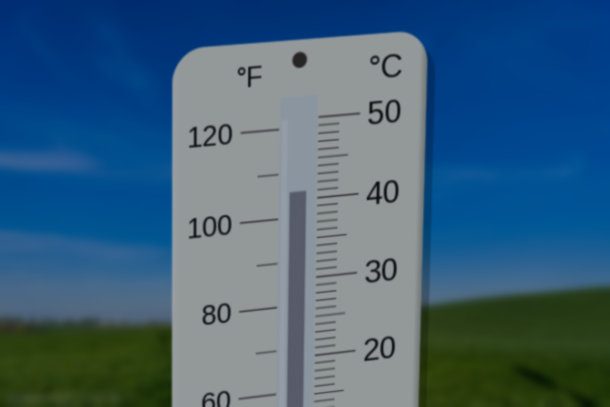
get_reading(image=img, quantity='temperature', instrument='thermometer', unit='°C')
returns 41 °C
